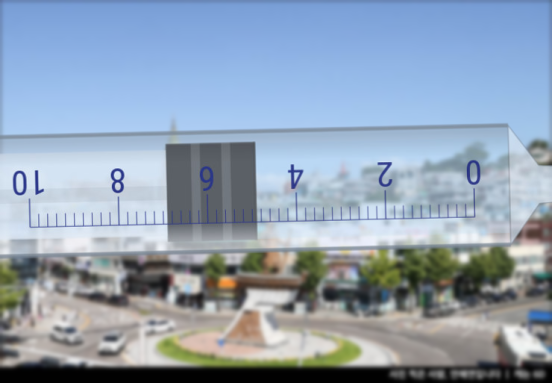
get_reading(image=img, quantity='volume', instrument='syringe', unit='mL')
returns 4.9 mL
